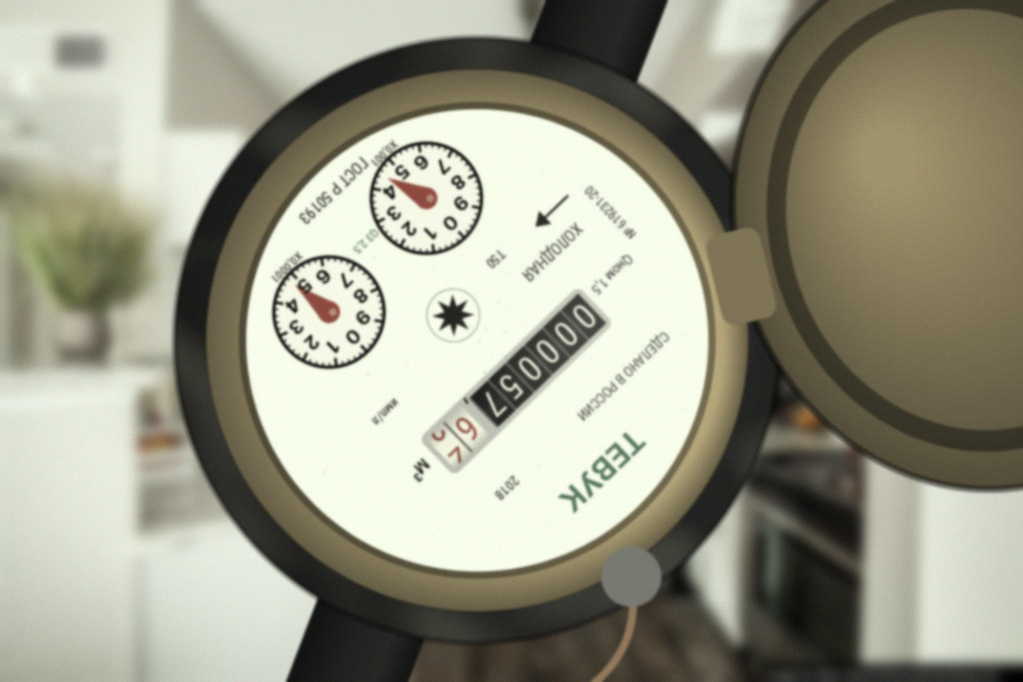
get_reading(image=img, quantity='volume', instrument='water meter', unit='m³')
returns 57.6244 m³
